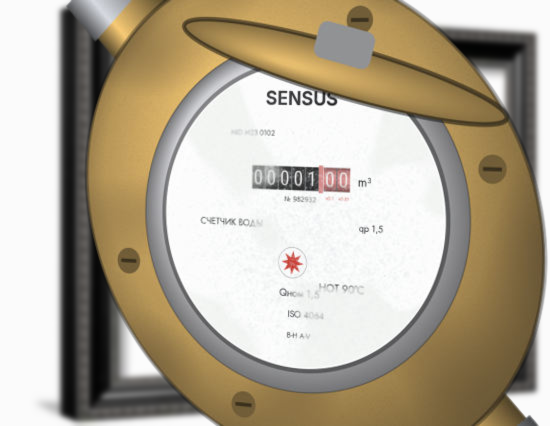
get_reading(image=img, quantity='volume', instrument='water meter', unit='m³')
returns 1.00 m³
